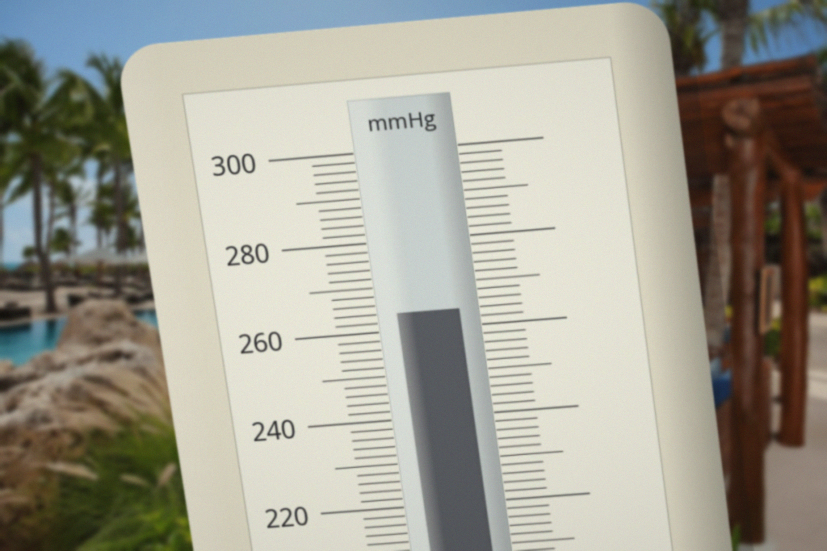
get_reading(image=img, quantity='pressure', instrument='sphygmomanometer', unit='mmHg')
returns 264 mmHg
